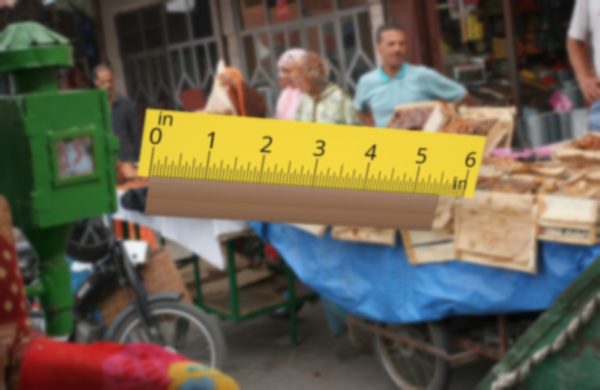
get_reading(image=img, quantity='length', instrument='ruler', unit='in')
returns 5.5 in
